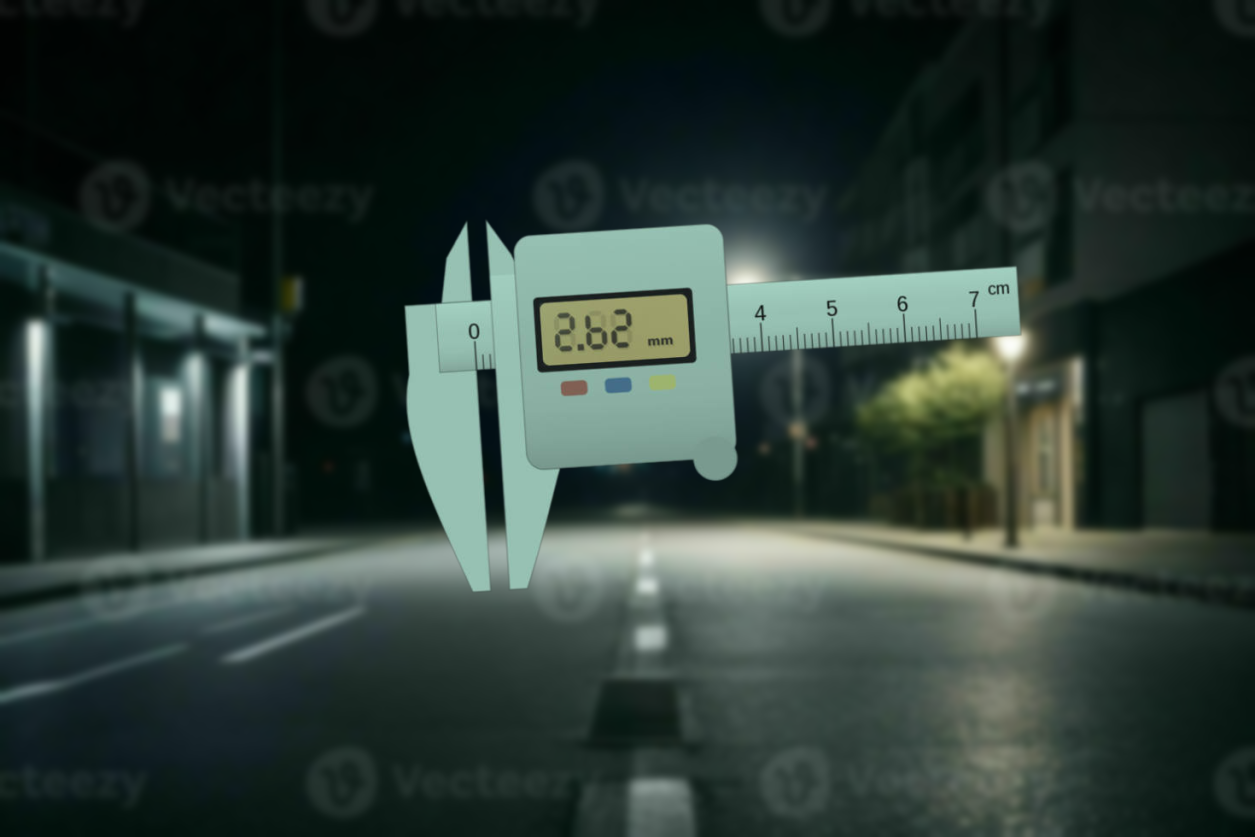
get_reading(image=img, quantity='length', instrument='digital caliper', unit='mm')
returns 2.62 mm
